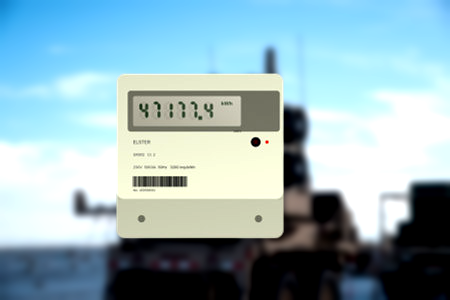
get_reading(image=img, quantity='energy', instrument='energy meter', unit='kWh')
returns 47177.4 kWh
